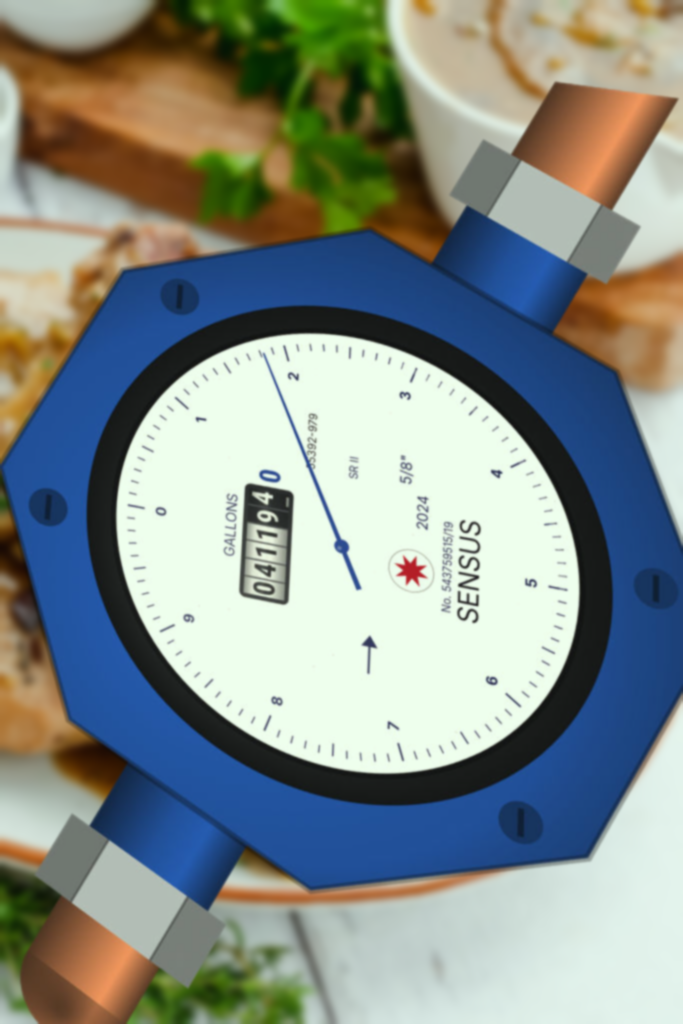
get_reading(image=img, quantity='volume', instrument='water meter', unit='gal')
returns 411941.8 gal
